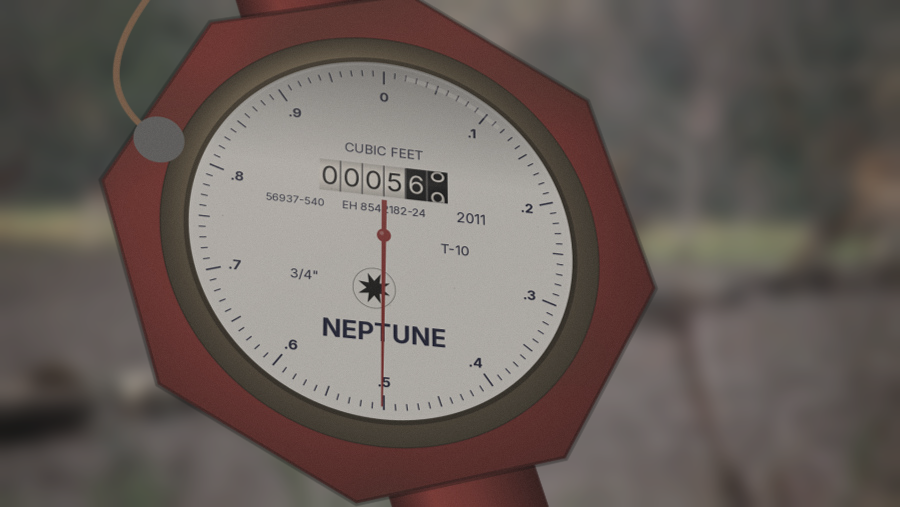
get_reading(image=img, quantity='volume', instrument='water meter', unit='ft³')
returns 568.50 ft³
